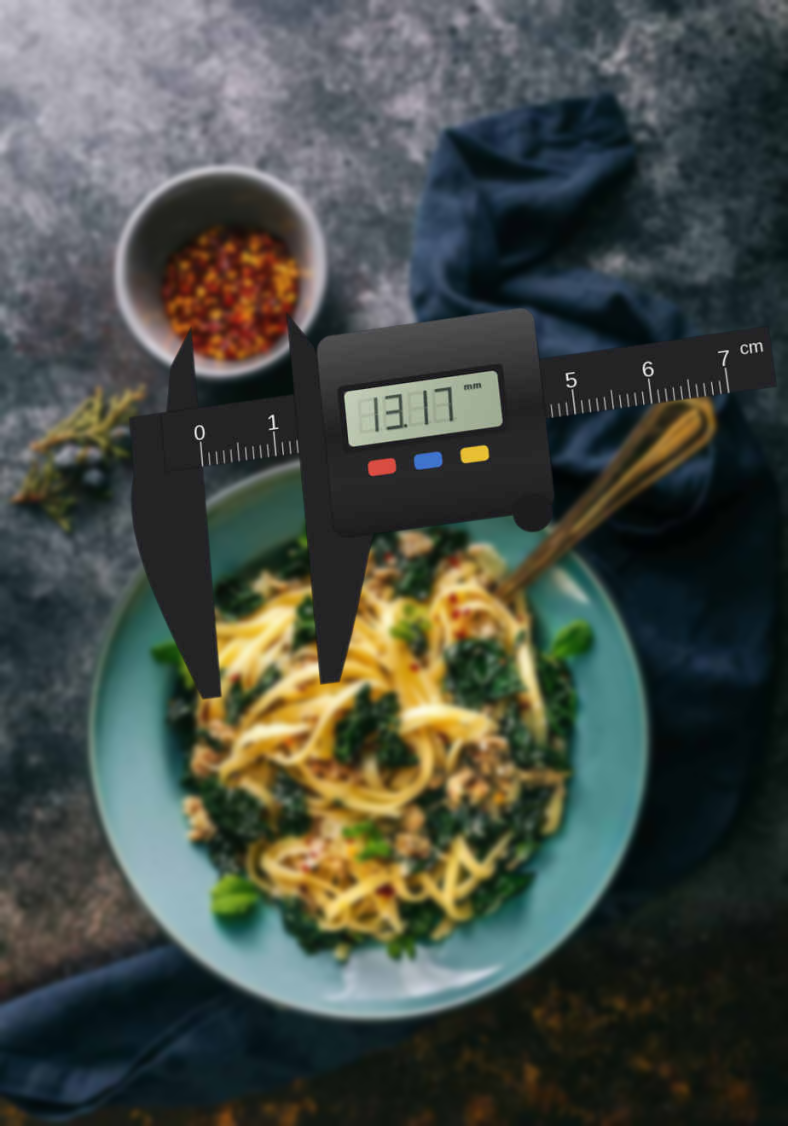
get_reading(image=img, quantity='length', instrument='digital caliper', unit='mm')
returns 13.17 mm
